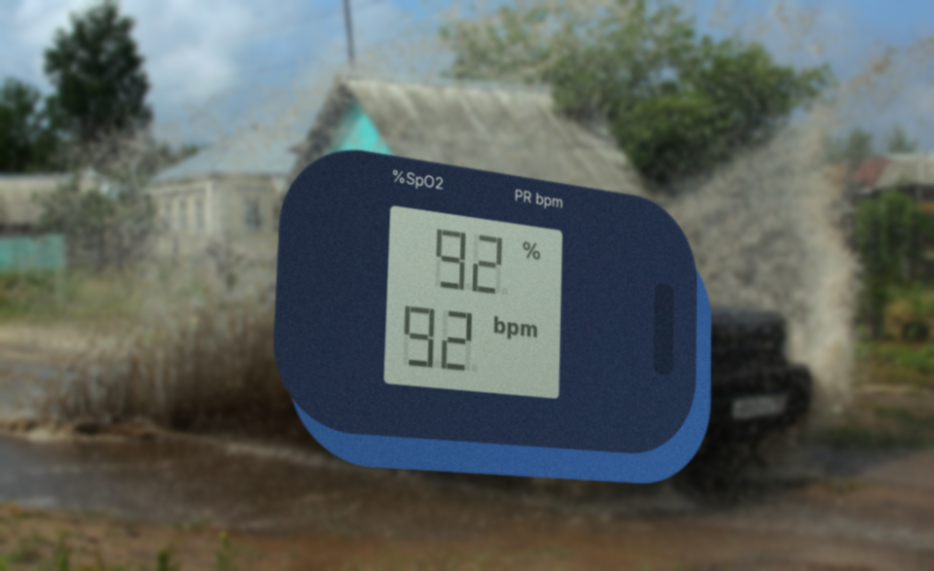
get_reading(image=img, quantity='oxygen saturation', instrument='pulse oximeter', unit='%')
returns 92 %
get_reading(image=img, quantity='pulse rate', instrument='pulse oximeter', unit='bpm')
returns 92 bpm
